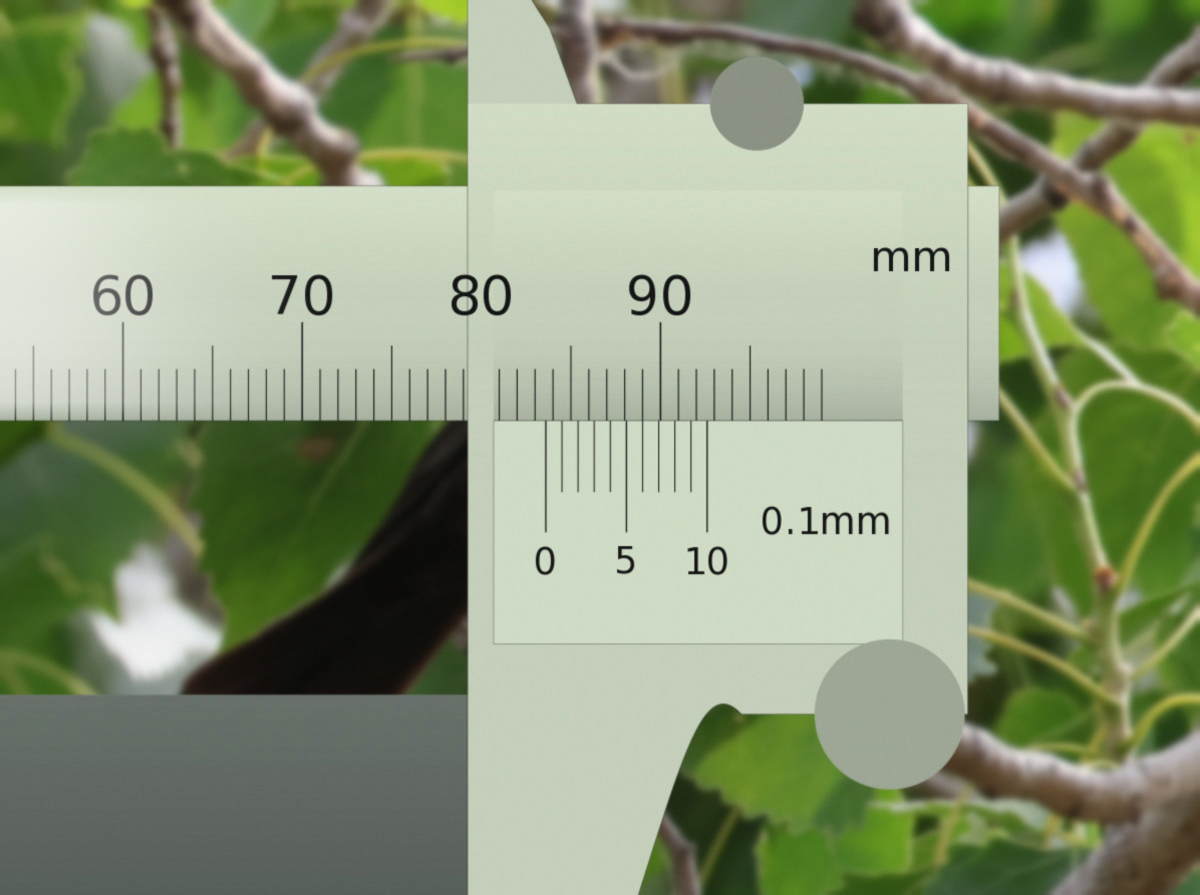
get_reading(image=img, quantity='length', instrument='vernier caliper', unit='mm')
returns 83.6 mm
